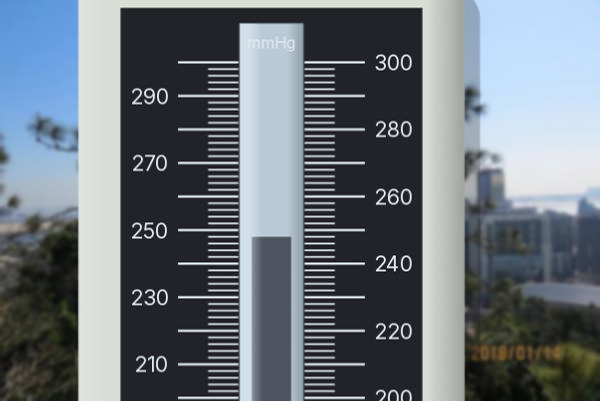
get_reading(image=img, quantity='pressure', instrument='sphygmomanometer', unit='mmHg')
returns 248 mmHg
